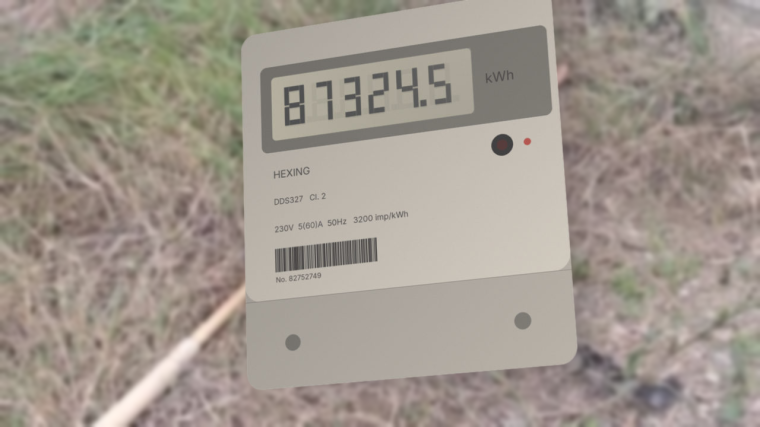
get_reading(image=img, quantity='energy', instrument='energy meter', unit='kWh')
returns 87324.5 kWh
